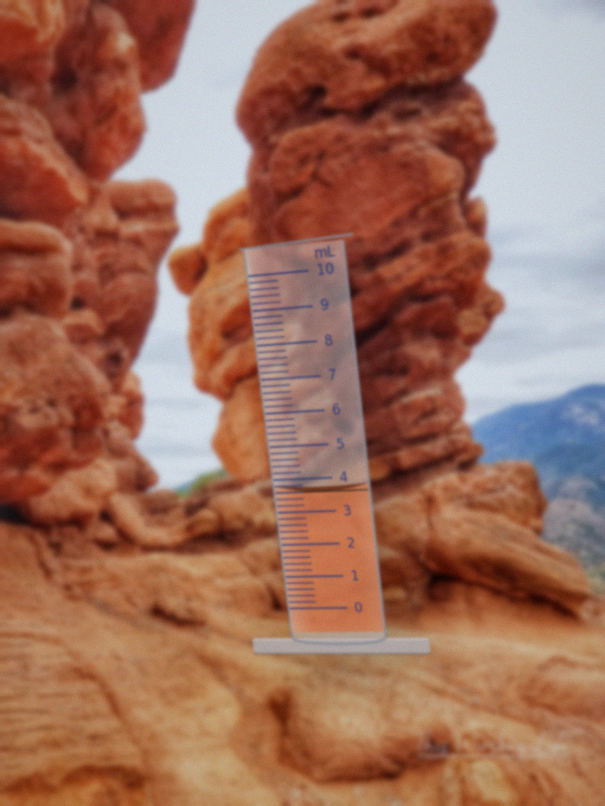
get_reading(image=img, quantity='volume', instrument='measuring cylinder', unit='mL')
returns 3.6 mL
